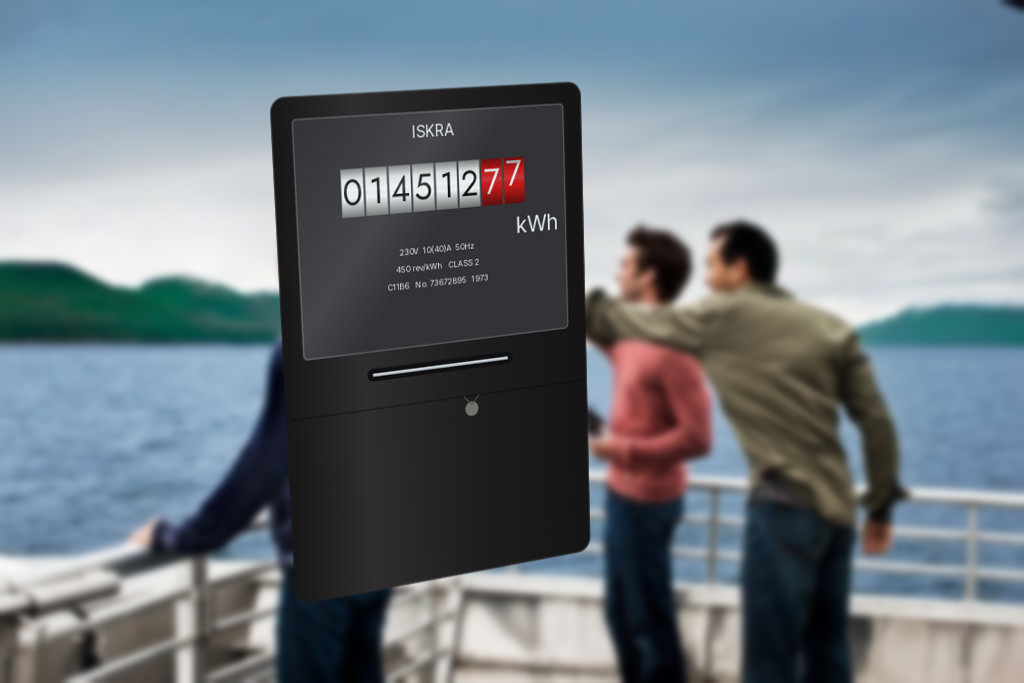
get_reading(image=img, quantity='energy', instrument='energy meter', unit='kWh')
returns 14512.77 kWh
